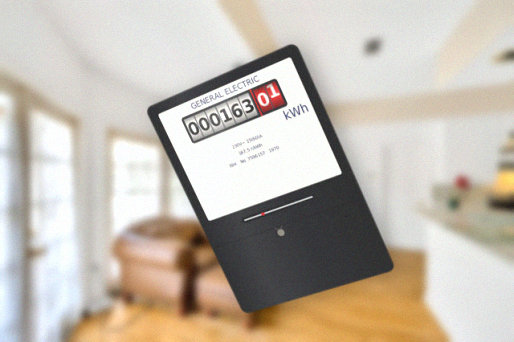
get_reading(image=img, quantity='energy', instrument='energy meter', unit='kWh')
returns 163.01 kWh
